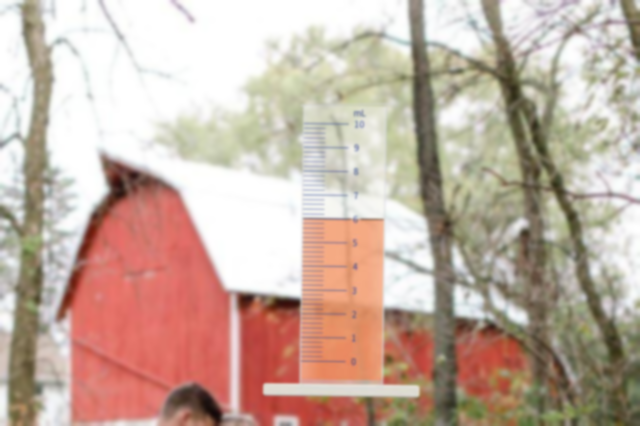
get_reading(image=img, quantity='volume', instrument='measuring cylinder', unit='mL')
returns 6 mL
